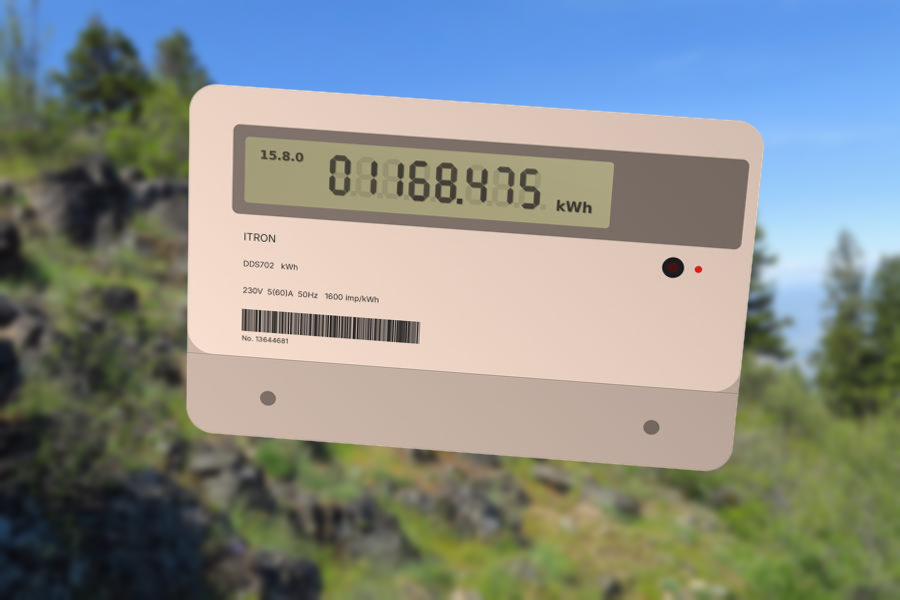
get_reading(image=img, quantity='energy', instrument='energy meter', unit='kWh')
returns 1168.475 kWh
